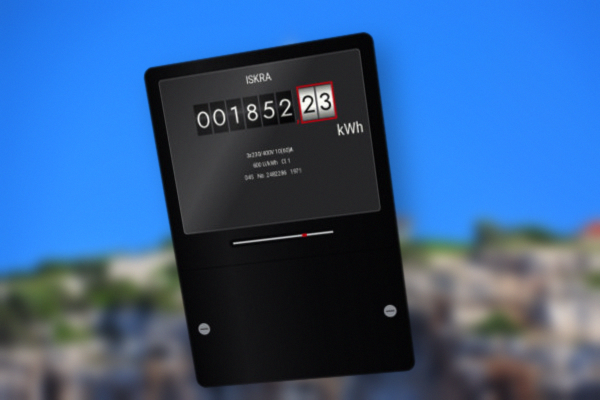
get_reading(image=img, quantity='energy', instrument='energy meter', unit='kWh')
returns 1852.23 kWh
